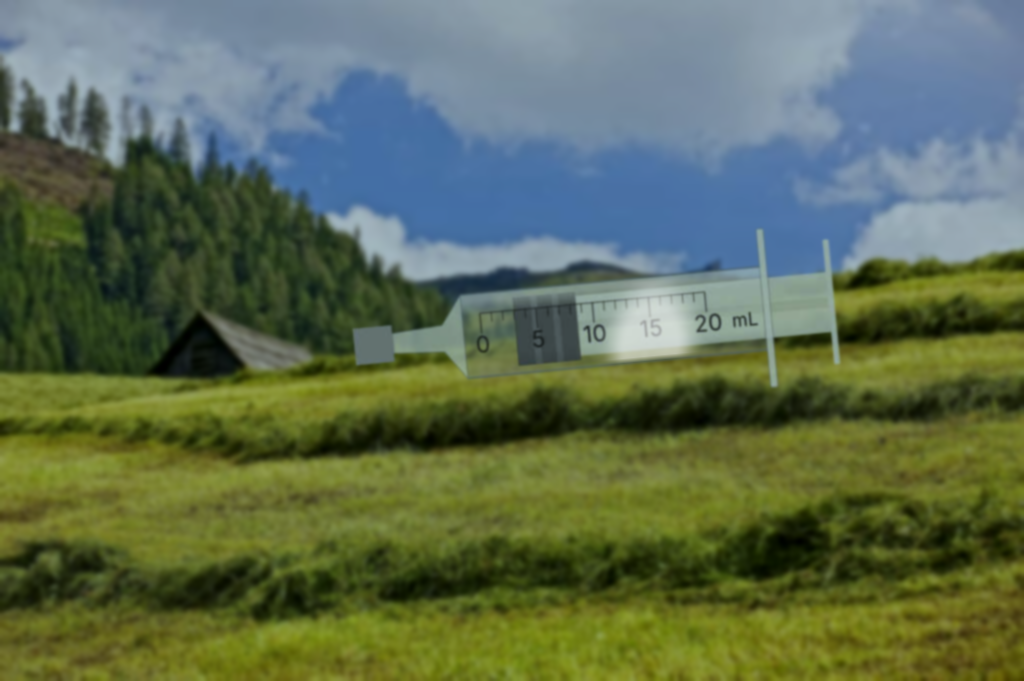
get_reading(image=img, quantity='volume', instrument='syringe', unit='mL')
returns 3 mL
